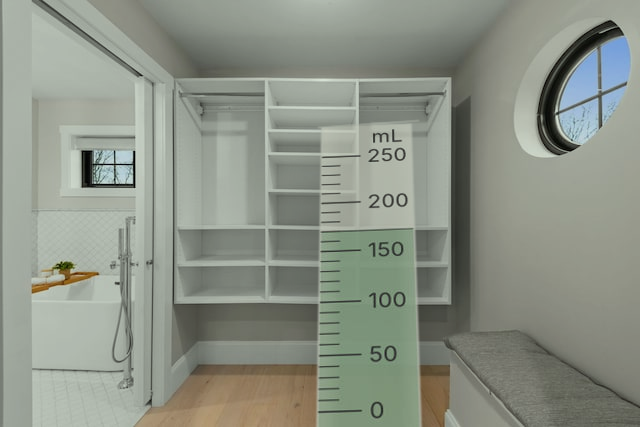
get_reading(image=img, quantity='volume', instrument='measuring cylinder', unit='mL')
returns 170 mL
